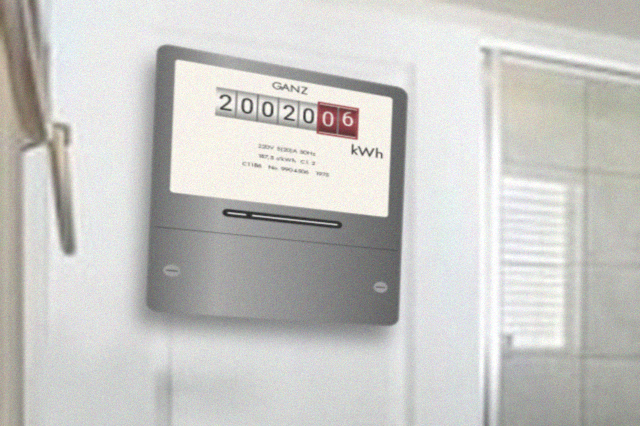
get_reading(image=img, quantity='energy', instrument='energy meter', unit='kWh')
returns 20020.06 kWh
